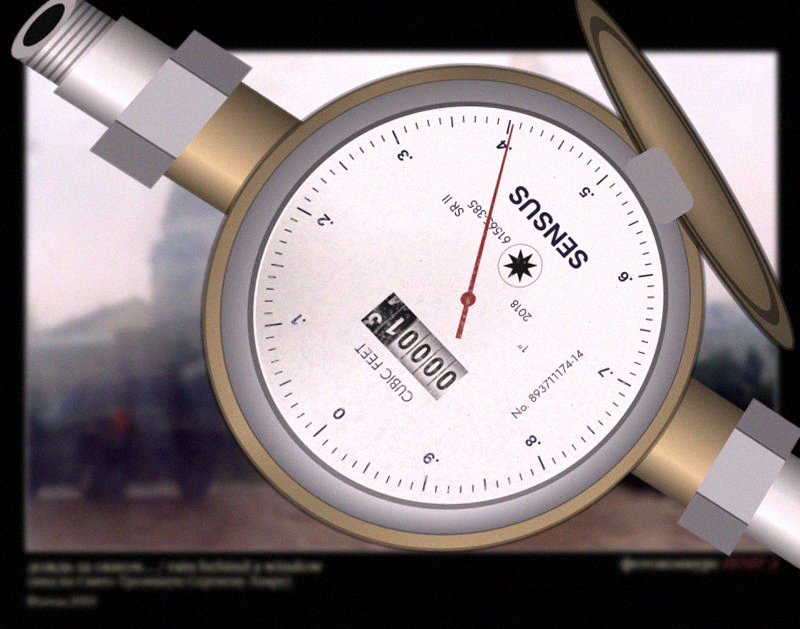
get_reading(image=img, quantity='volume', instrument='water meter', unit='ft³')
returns 13.40 ft³
